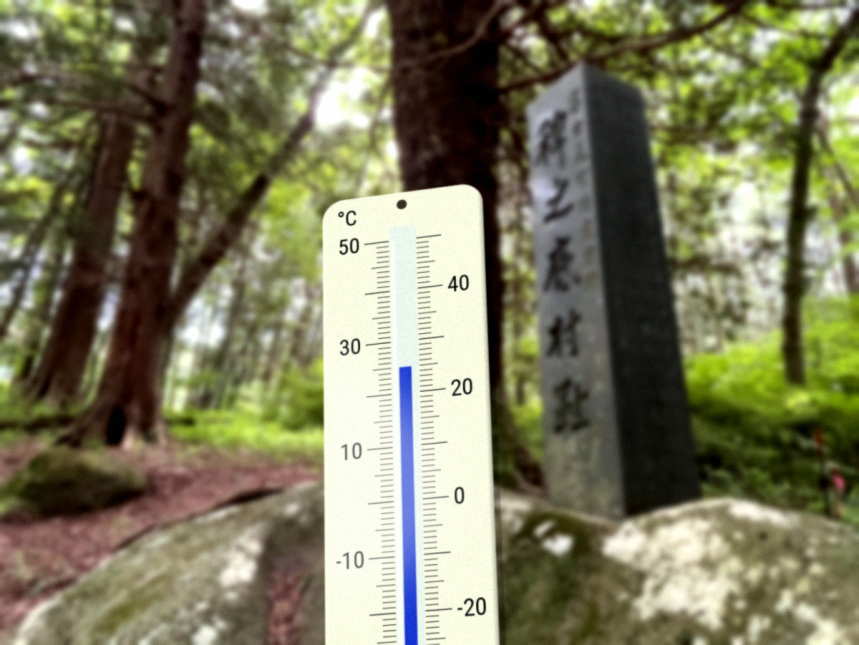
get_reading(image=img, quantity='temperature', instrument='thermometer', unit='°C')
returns 25 °C
